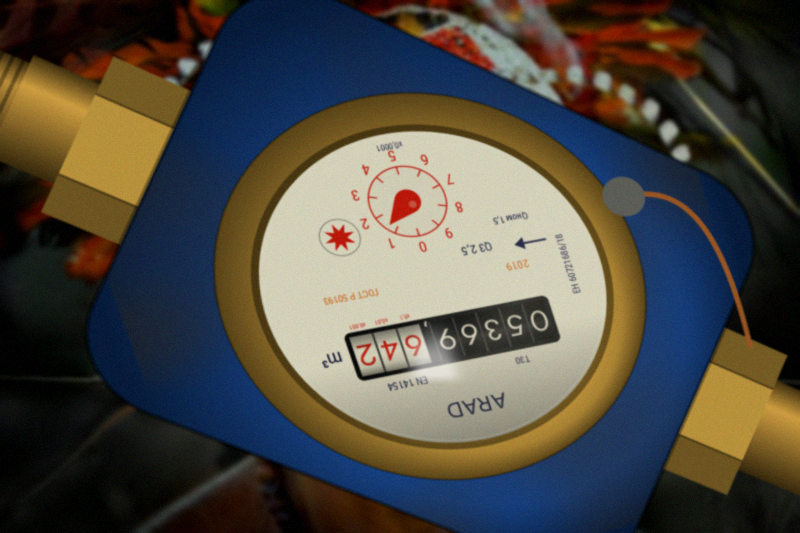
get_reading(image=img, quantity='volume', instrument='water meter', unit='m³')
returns 5369.6421 m³
